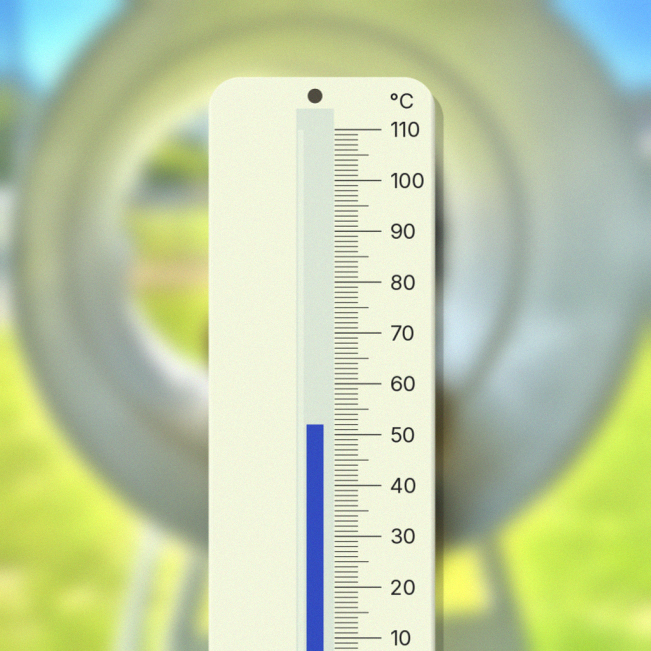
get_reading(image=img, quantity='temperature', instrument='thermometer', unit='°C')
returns 52 °C
